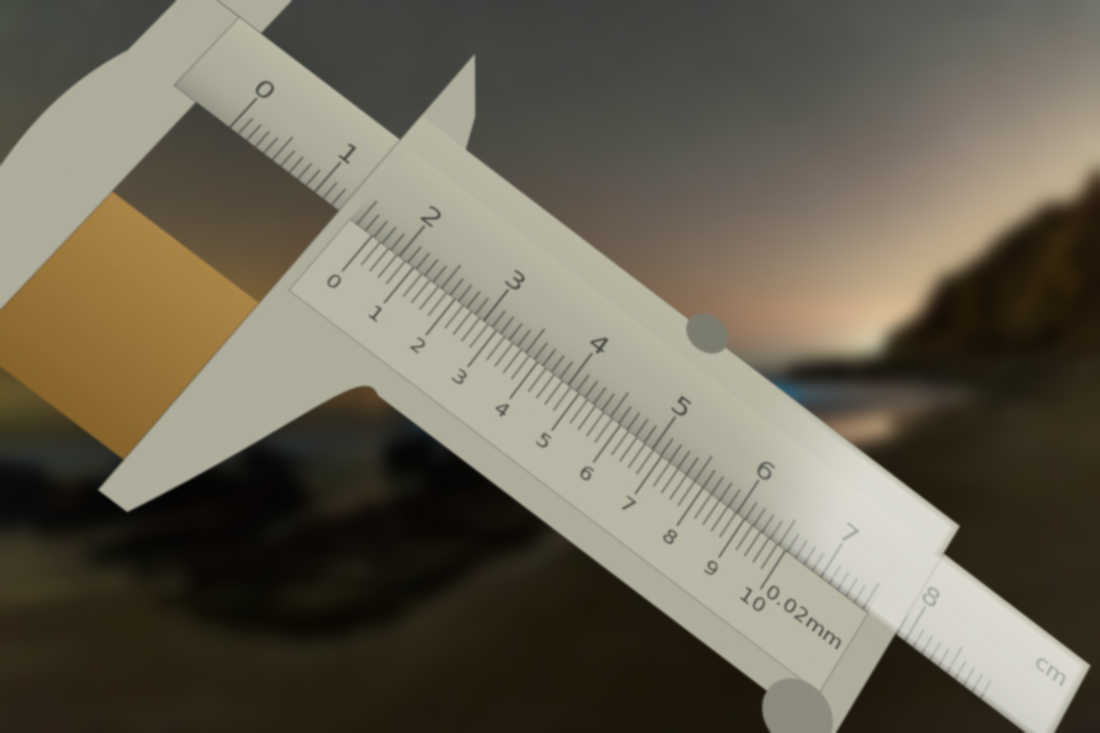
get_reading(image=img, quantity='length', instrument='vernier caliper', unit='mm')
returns 16.8 mm
